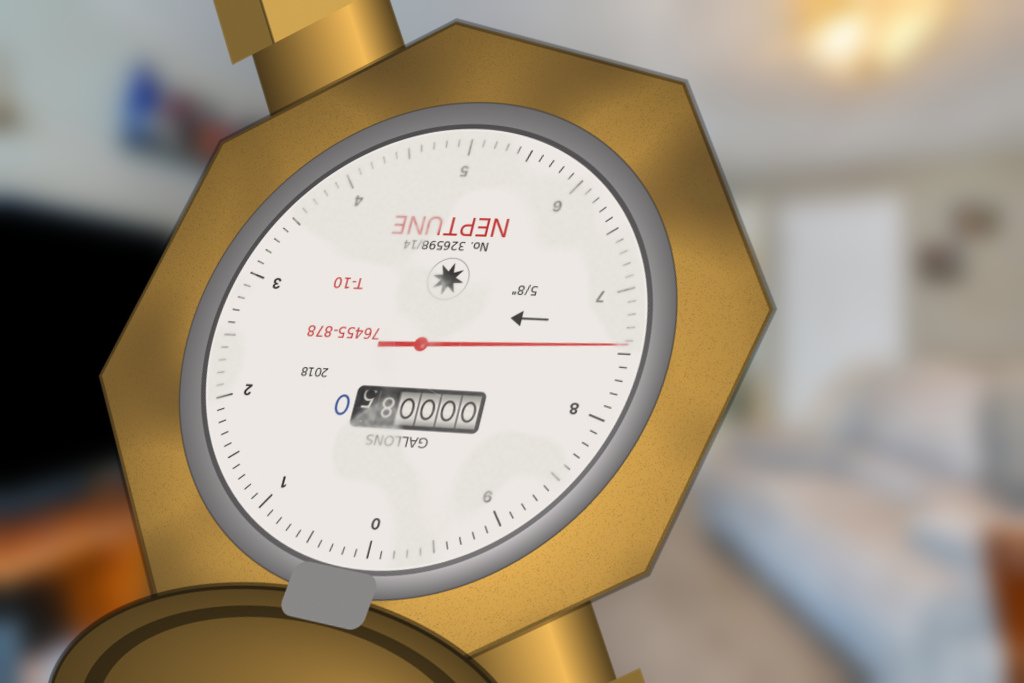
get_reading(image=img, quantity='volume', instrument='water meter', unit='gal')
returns 847.4 gal
